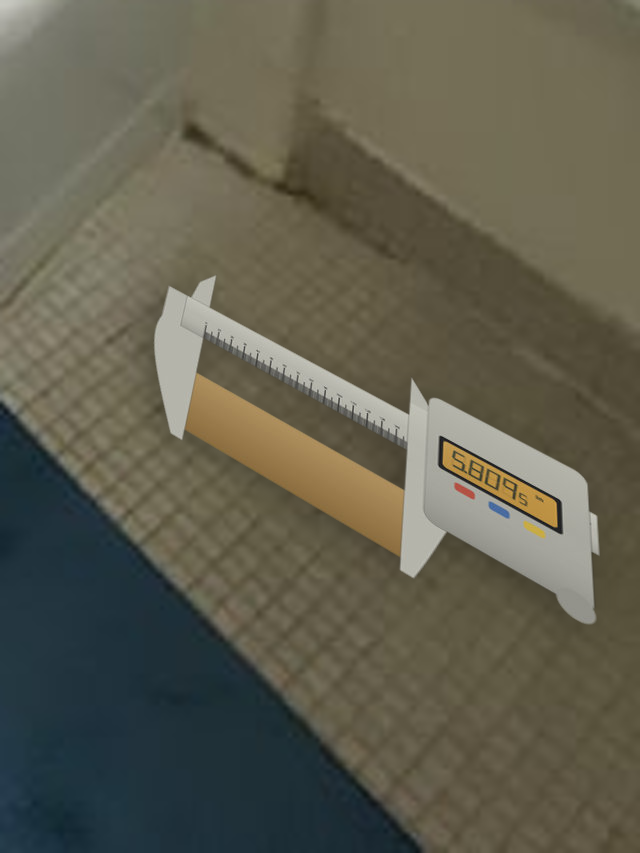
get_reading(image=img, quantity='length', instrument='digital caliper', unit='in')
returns 5.8095 in
